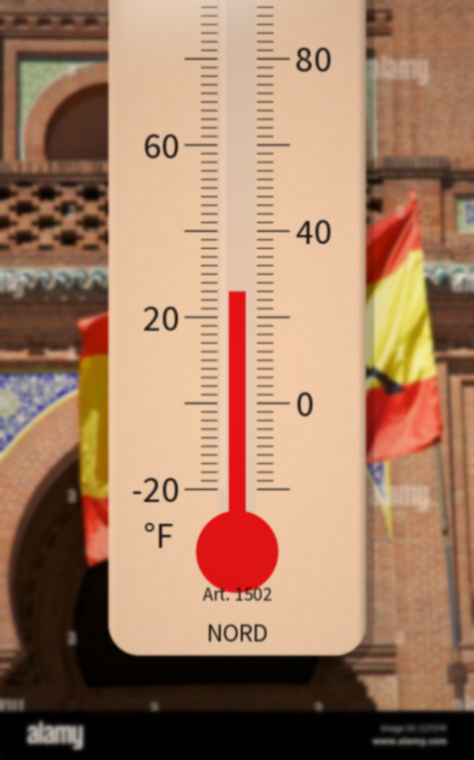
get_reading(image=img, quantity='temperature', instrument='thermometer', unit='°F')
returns 26 °F
